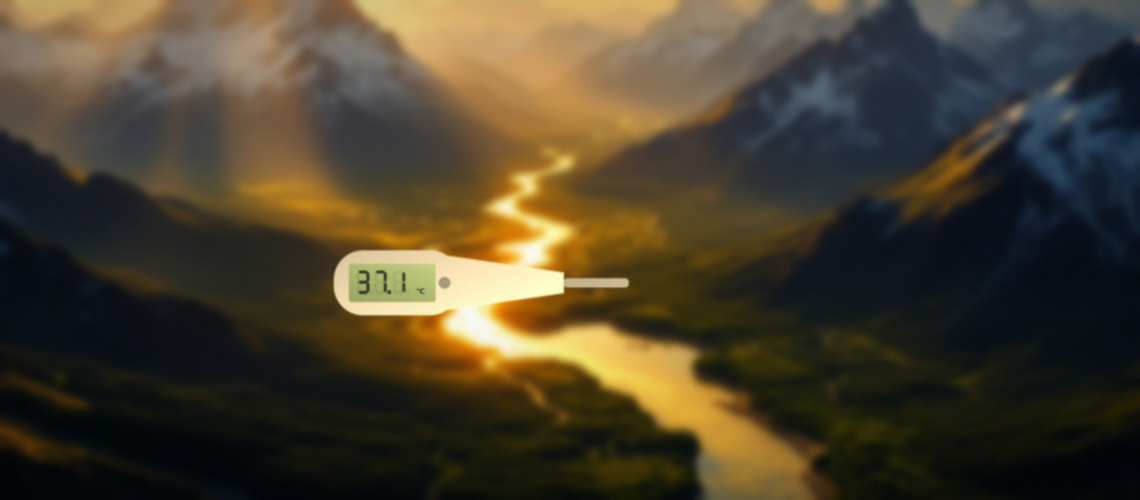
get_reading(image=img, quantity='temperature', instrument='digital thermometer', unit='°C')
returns 37.1 °C
